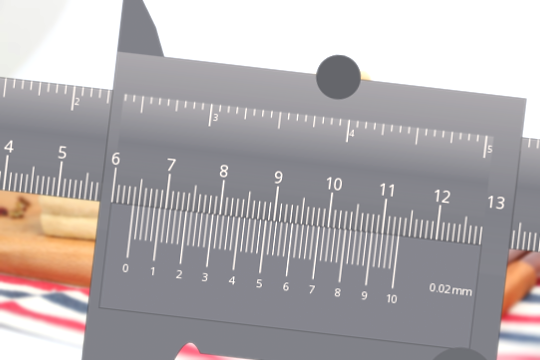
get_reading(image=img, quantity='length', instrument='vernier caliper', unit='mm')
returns 64.0 mm
